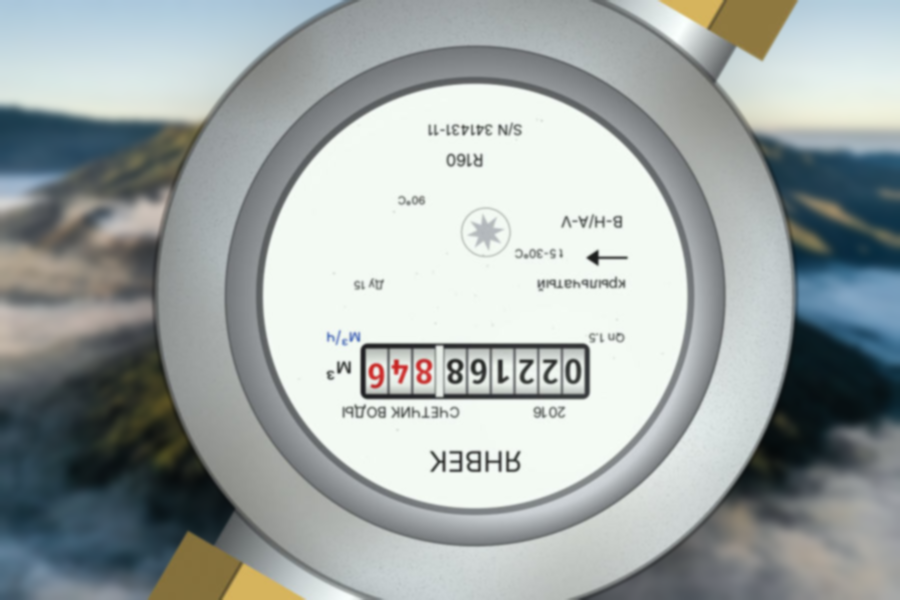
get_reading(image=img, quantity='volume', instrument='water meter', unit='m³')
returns 22168.846 m³
